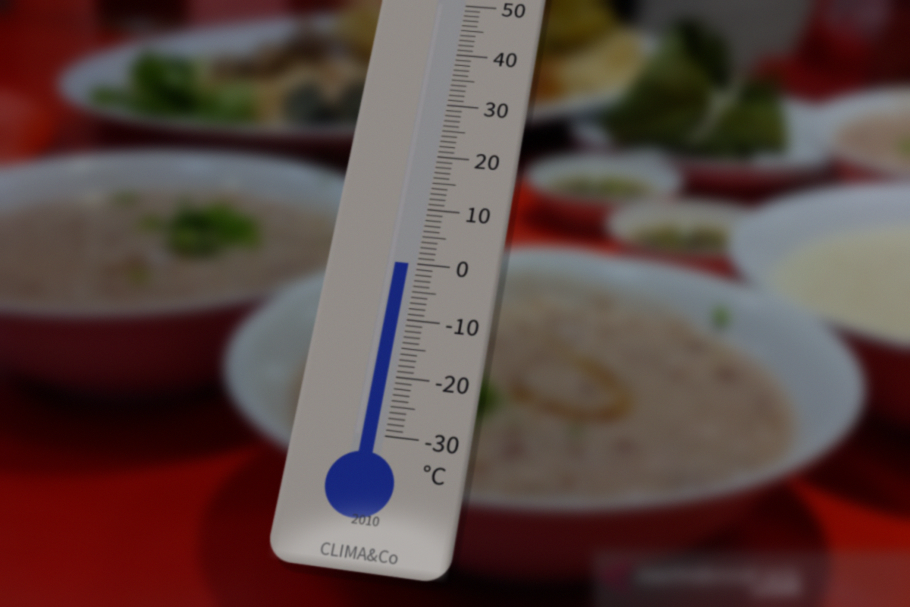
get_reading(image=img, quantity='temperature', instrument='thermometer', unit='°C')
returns 0 °C
